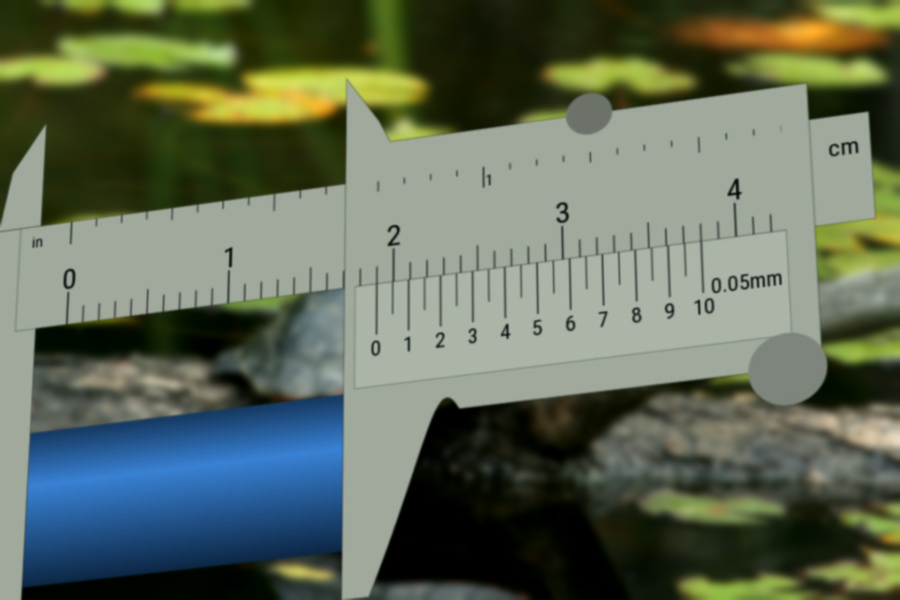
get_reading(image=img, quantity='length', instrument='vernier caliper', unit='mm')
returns 19.0 mm
